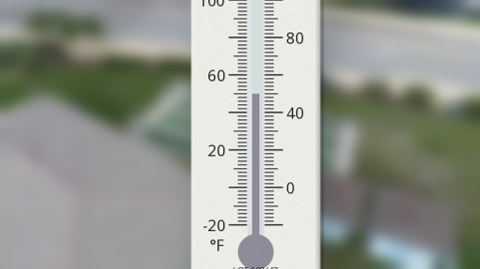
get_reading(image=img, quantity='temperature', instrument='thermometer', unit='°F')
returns 50 °F
